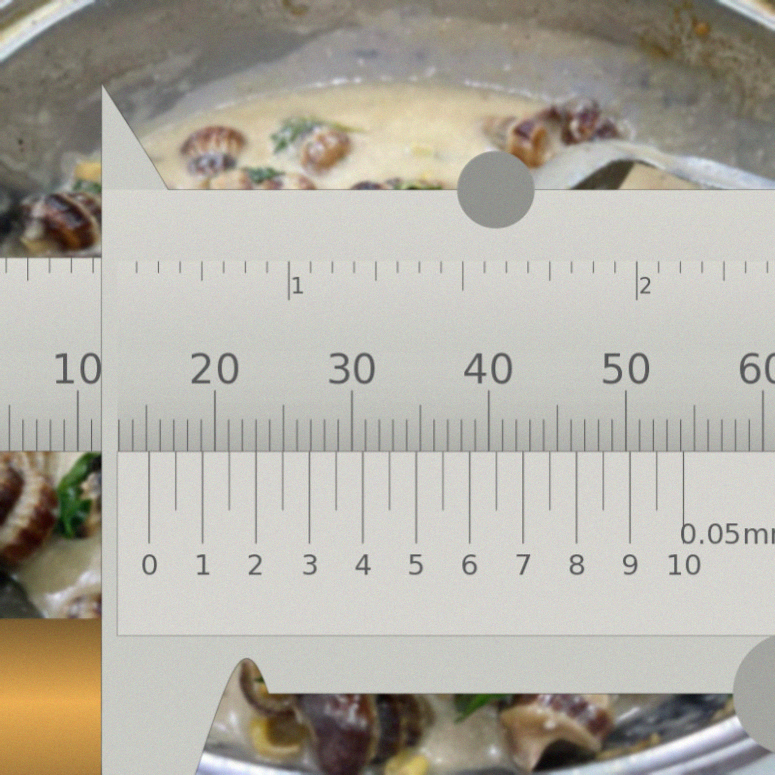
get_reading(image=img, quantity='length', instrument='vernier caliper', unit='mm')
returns 15.2 mm
